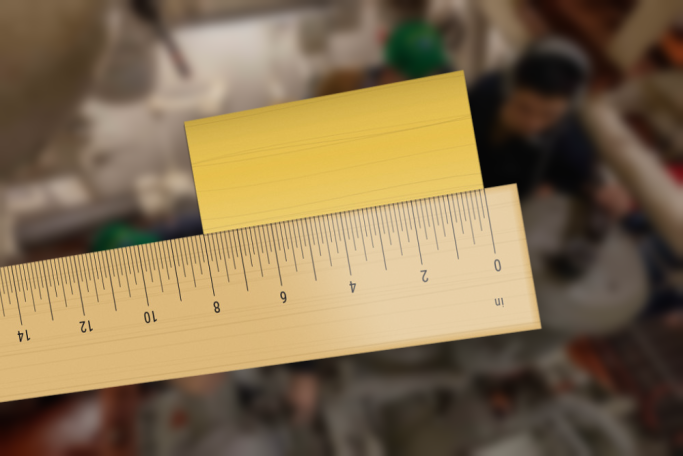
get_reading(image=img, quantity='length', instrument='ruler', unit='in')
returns 8 in
